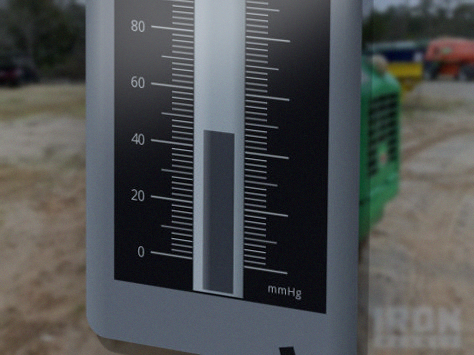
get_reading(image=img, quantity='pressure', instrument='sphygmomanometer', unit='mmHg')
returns 46 mmHg
